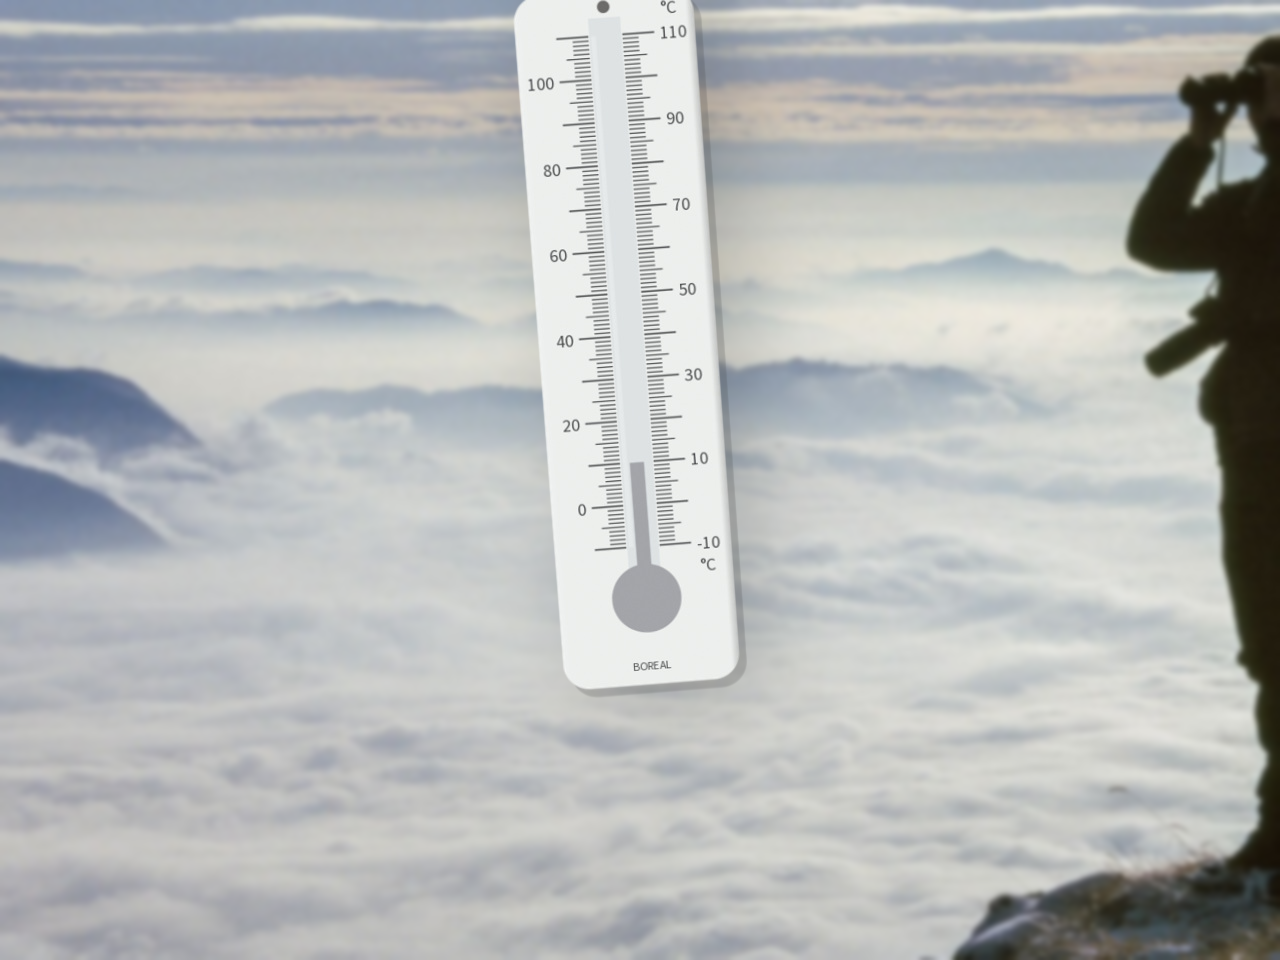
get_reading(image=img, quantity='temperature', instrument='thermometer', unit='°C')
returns 10 °C
